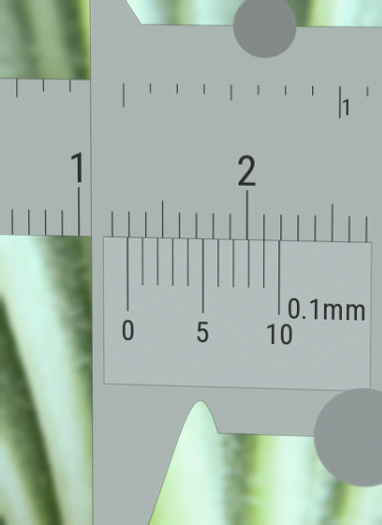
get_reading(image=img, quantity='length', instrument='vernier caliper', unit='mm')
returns 12.9 mm
